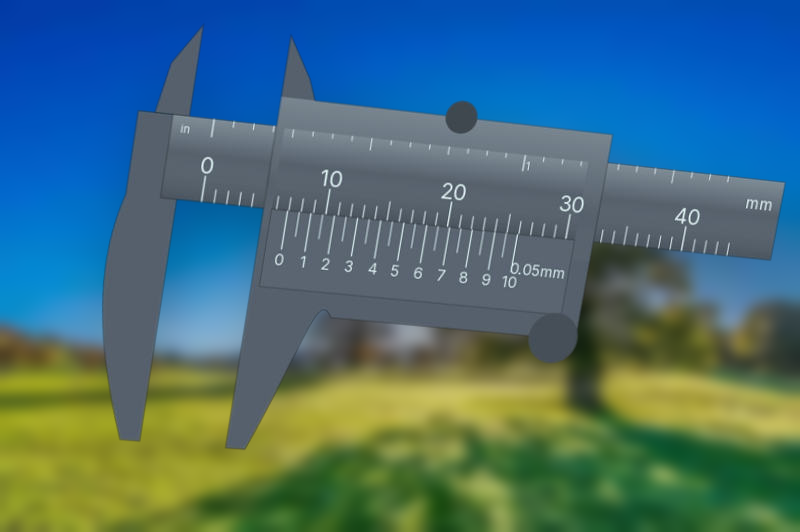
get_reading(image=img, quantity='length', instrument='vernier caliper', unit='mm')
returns 6.9 mm
